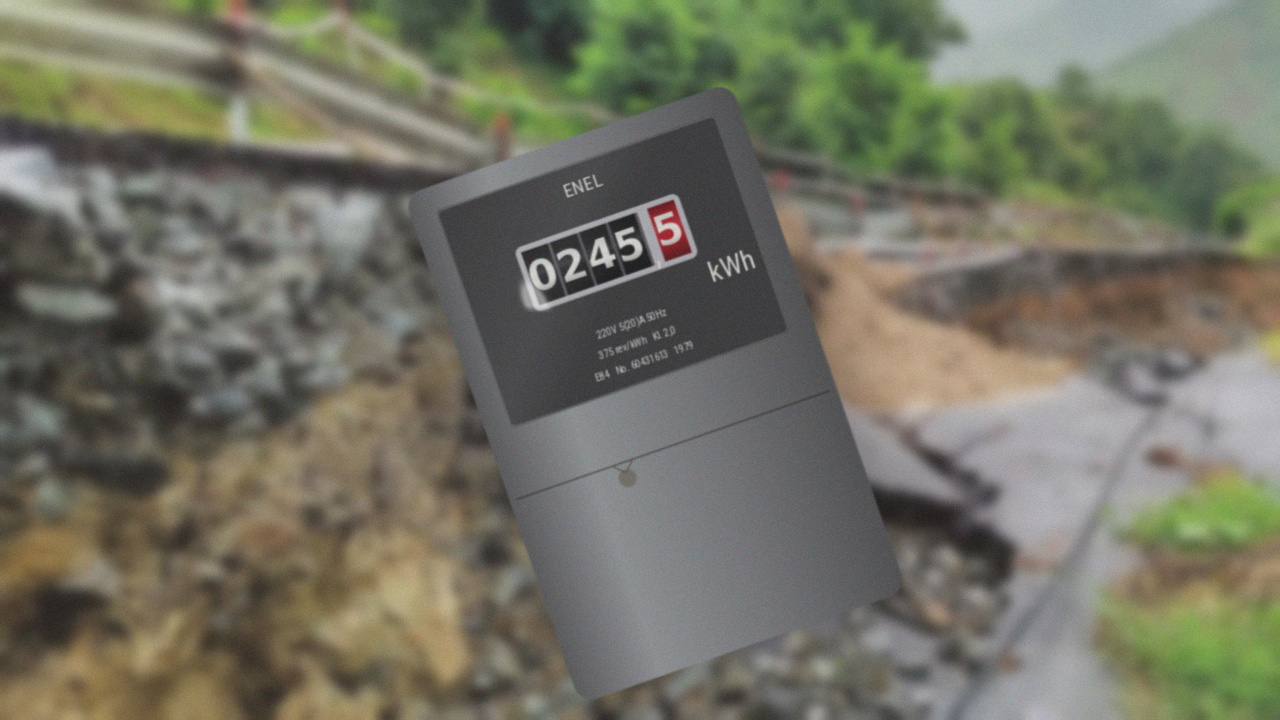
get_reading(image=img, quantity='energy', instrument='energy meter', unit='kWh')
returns 245.5 kWh
